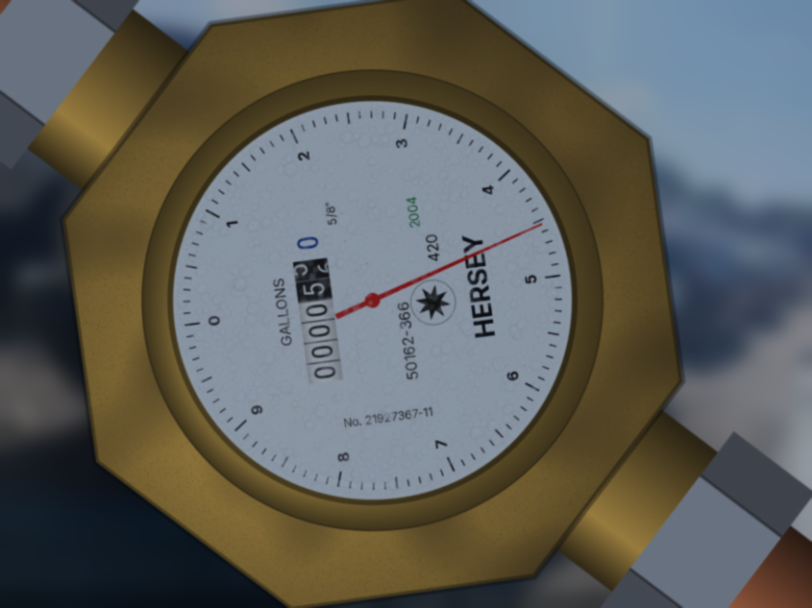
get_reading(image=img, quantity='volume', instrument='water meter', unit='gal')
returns 554.5 gal
